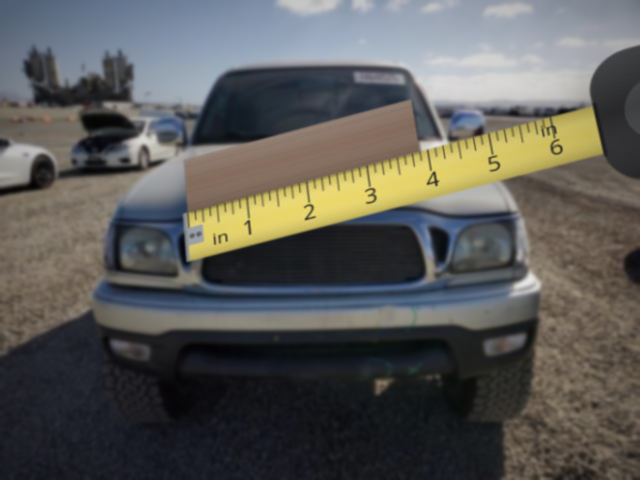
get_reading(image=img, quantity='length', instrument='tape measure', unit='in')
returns 3.875 in
